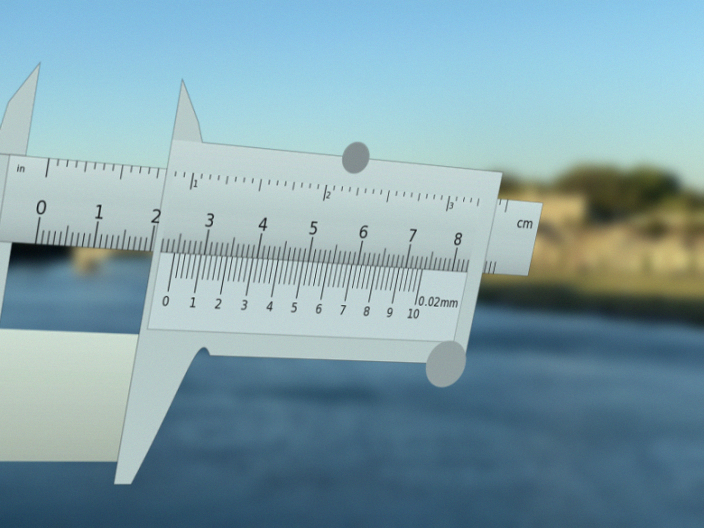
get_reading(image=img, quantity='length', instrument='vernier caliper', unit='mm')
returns 24.5 mm
